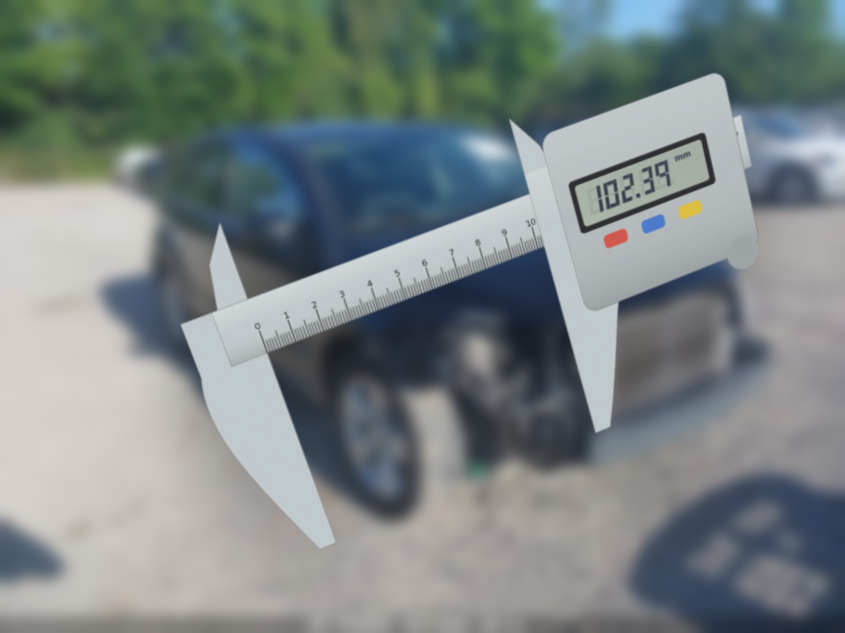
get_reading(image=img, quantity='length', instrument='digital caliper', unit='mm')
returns 102.39 mm
